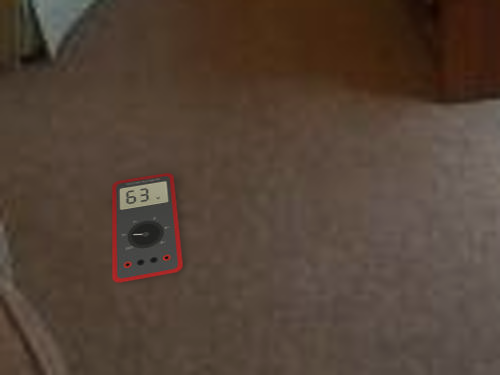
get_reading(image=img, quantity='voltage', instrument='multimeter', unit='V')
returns 63 V
